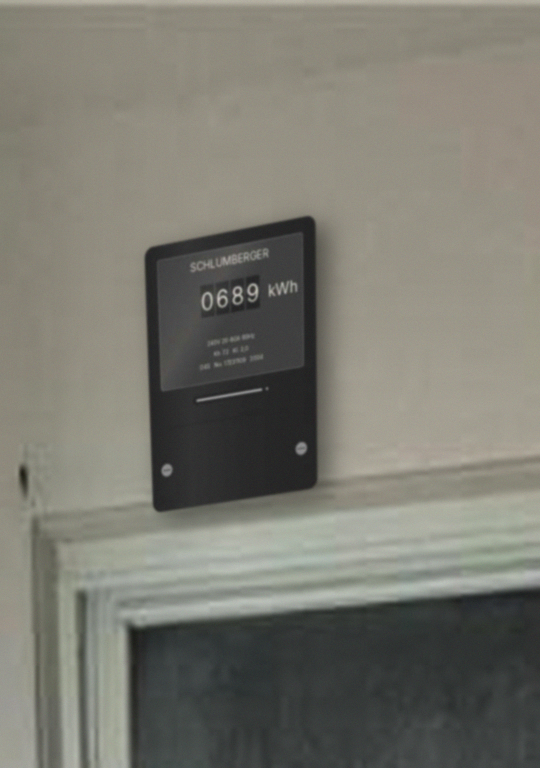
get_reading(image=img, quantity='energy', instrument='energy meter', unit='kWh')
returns 689 kWh
